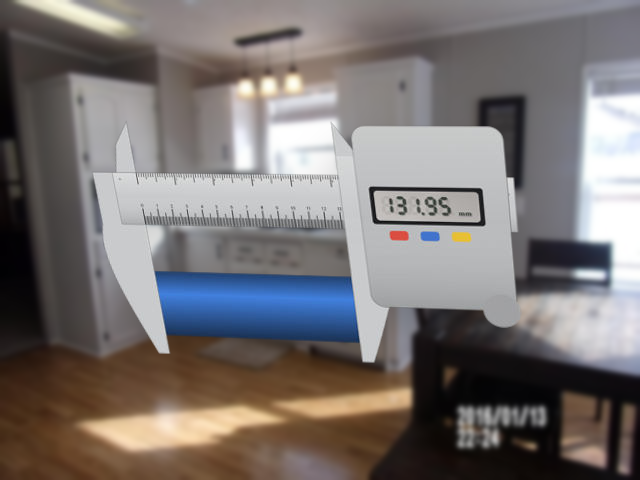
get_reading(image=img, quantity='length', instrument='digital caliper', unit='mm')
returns 131.95 mm
